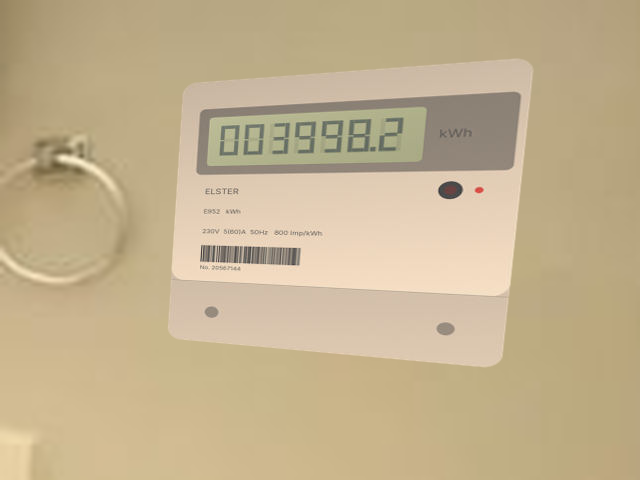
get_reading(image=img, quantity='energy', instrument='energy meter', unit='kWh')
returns 3998.2 kWh
